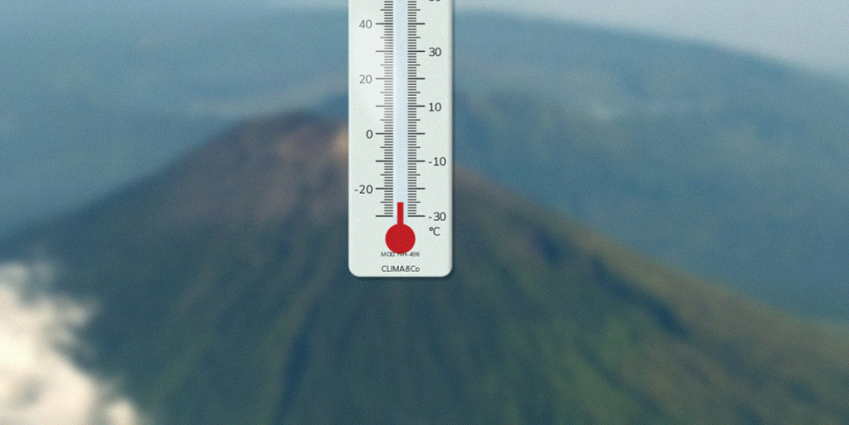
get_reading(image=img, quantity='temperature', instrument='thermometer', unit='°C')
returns -25 °C
